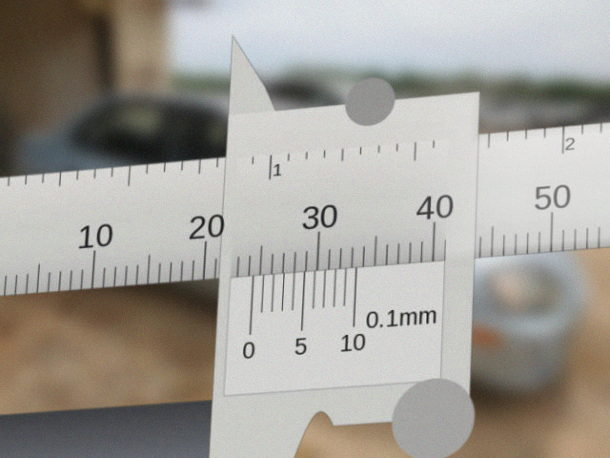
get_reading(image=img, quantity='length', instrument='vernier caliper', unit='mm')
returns 24.4 mm
